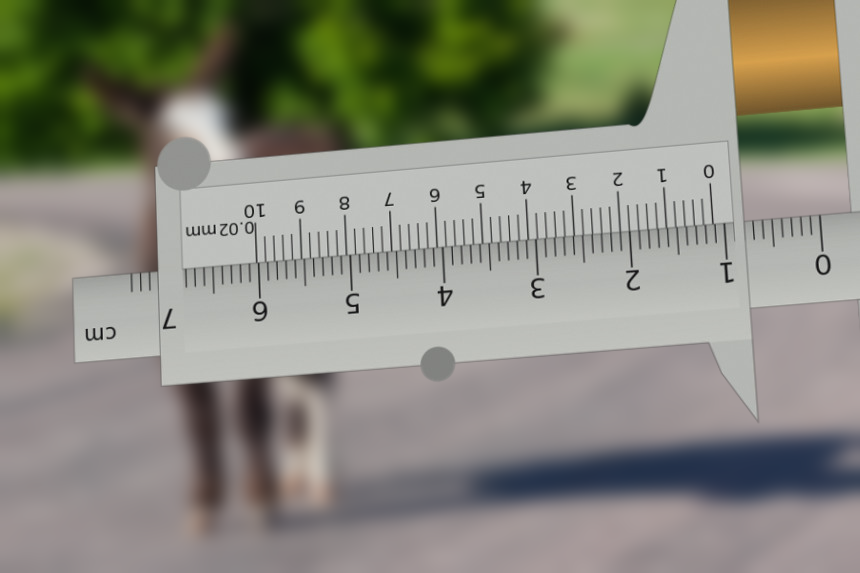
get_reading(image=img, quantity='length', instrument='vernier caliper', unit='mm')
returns 11.2 mm
